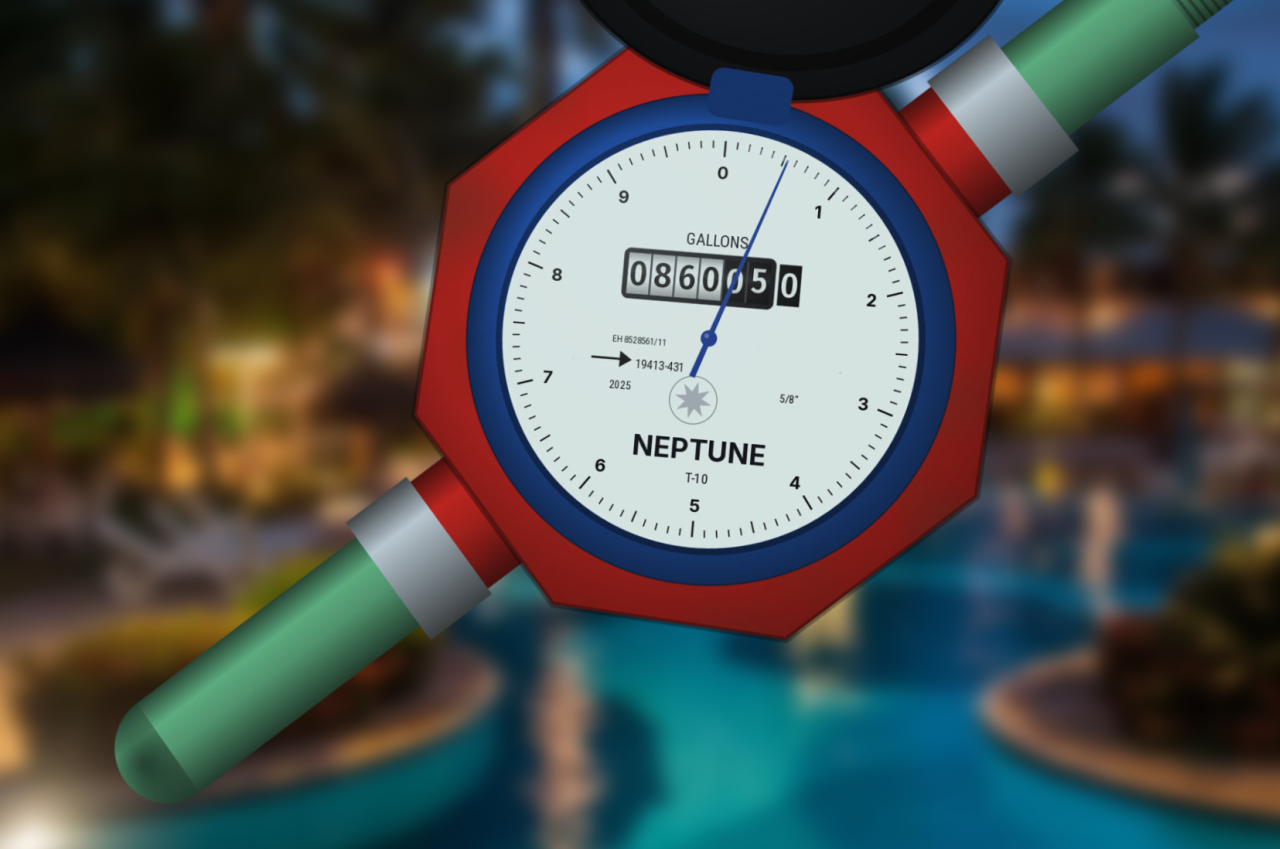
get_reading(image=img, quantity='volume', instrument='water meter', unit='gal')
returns 860050.5 gal
